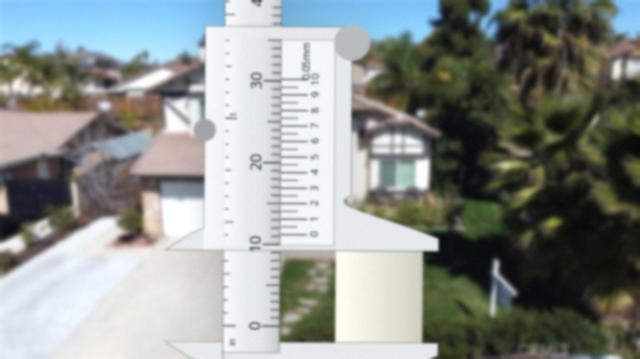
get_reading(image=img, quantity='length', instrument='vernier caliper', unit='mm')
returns 11.2 mm
